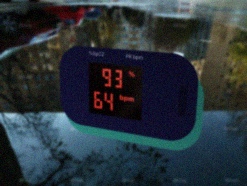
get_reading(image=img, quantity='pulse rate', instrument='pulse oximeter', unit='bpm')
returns 64 bpm
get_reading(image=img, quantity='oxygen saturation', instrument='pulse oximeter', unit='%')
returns 93 %
